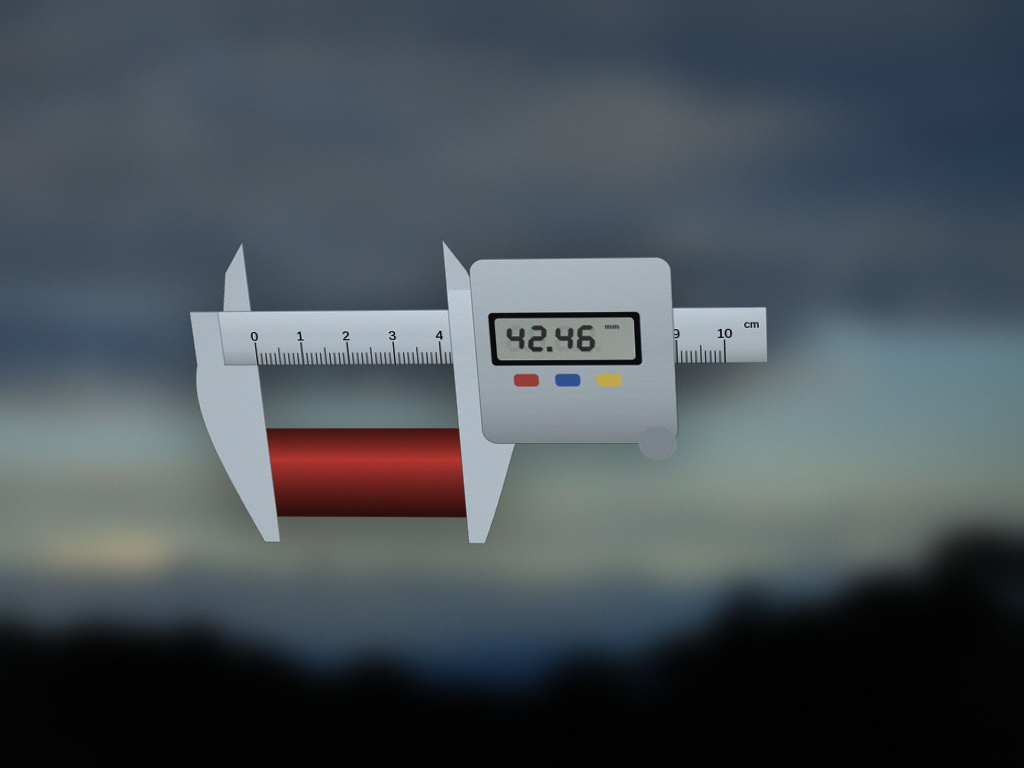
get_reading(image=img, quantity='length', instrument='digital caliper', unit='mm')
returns 42.46 mm
